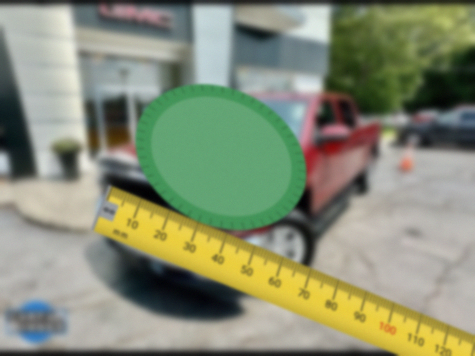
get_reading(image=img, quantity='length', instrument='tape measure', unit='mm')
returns 60 mm
